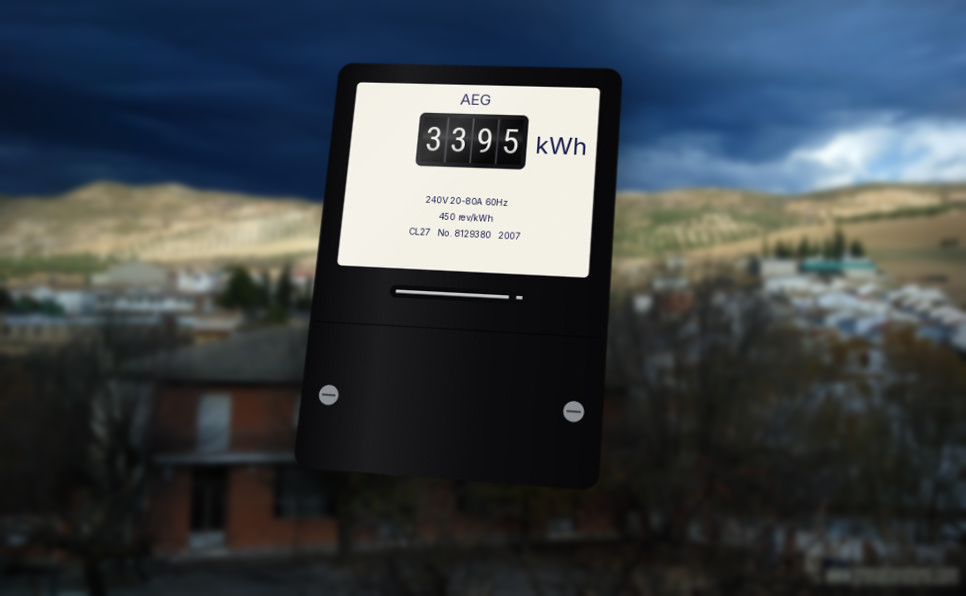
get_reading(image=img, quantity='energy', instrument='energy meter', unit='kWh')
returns 3395 kWh
